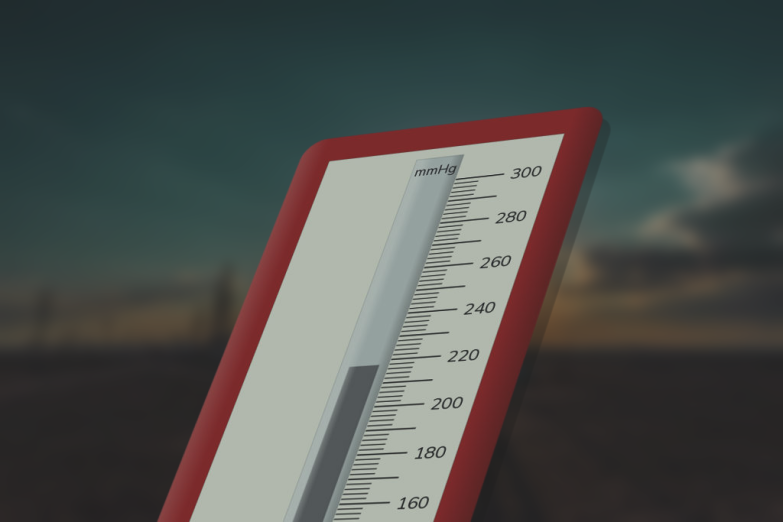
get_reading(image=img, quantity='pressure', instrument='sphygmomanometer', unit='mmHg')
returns 218 mmHg
